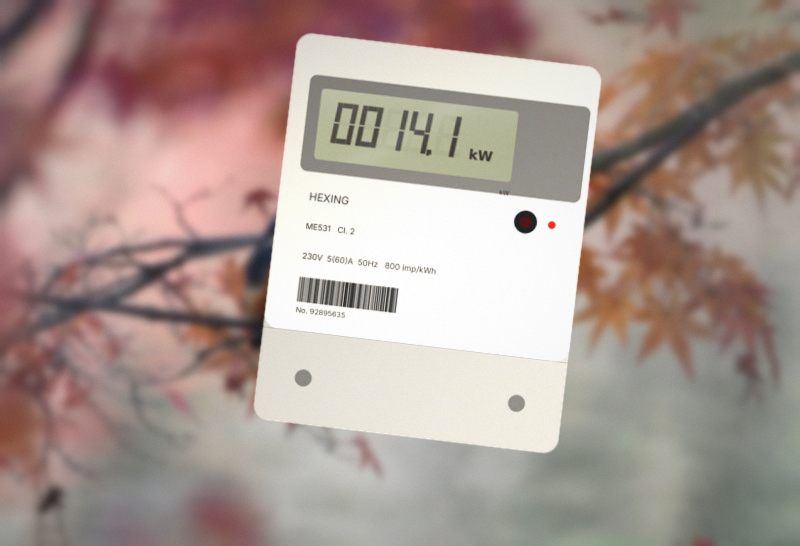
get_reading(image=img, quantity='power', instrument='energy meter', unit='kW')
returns 14.1 kW
